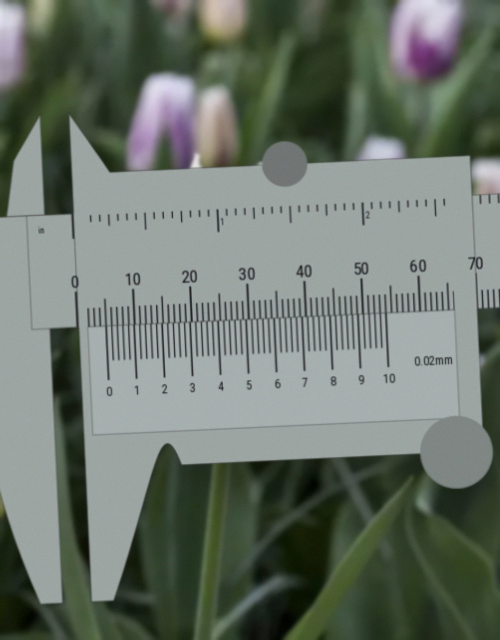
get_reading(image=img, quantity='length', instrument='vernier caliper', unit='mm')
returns 5.0 mm
